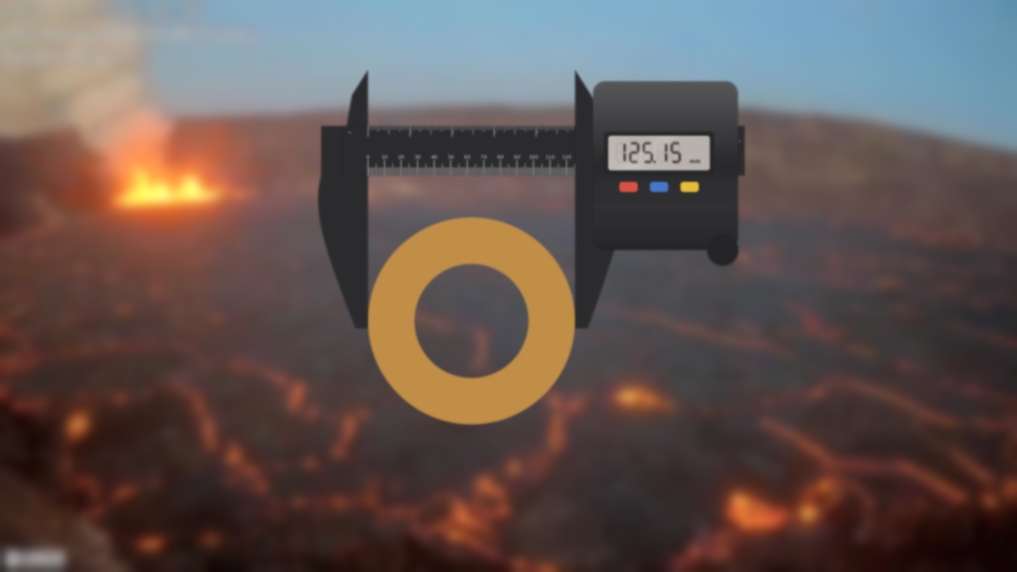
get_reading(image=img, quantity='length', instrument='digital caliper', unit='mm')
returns 125.15 mm
